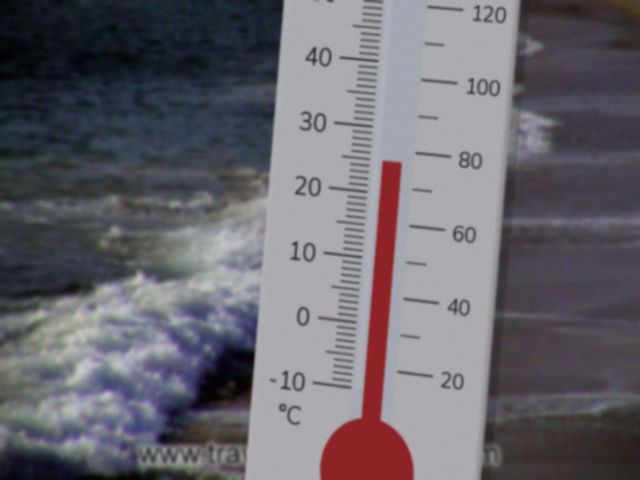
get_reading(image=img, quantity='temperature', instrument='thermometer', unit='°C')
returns 25 °C
